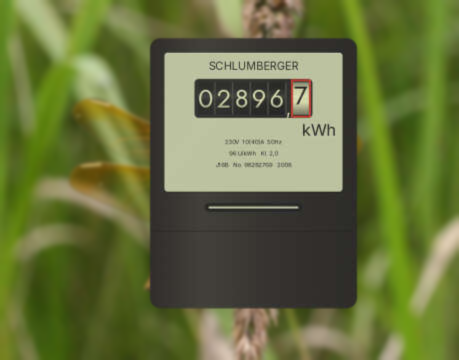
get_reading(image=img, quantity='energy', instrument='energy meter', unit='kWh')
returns 2896.7 kWh
